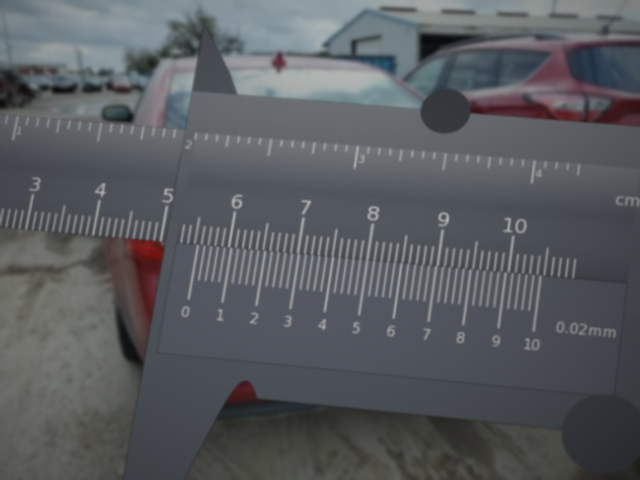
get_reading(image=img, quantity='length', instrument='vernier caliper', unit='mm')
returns 55.5 mm
